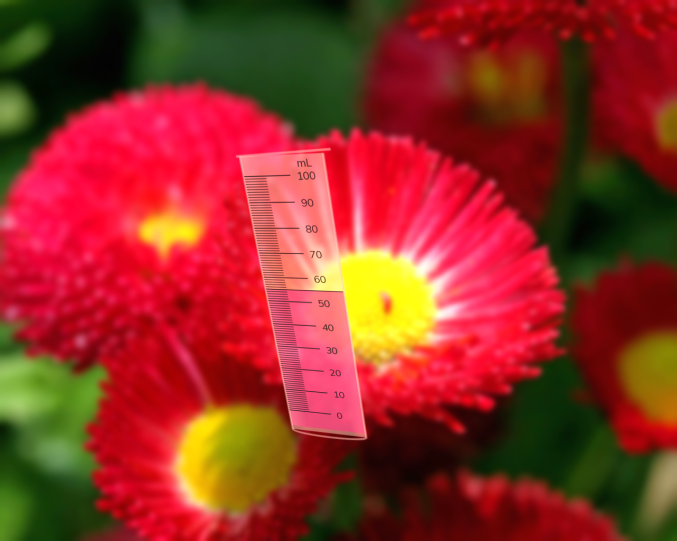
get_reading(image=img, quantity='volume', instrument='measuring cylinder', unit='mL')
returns 55 mL
